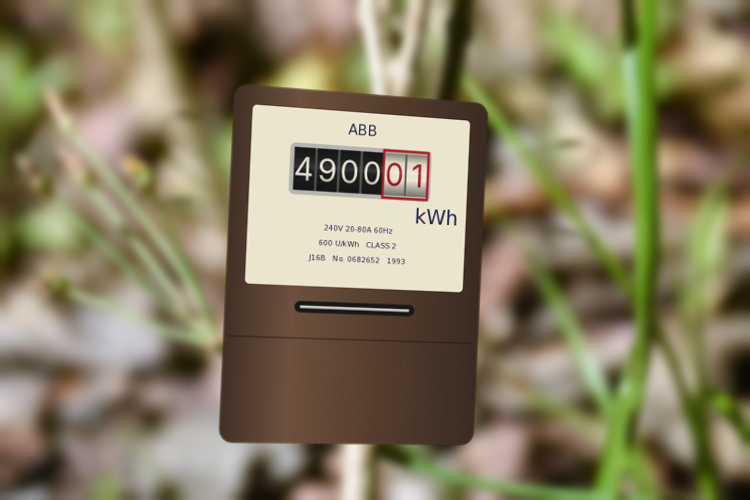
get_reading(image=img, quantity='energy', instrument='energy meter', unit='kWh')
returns 4900.01 kWh
